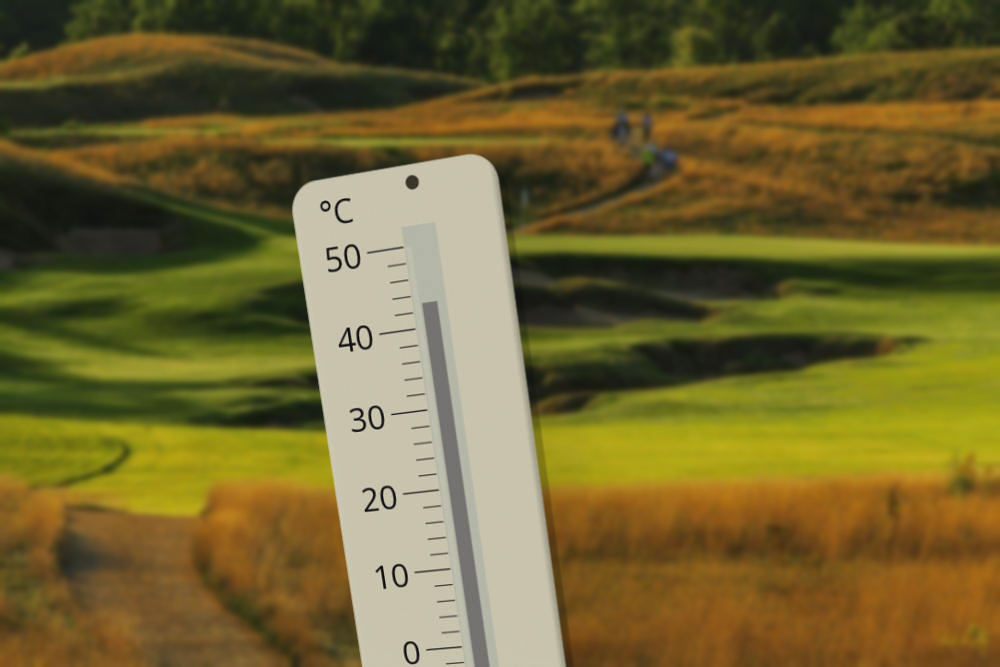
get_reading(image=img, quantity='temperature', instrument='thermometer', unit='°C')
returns 43 °C
